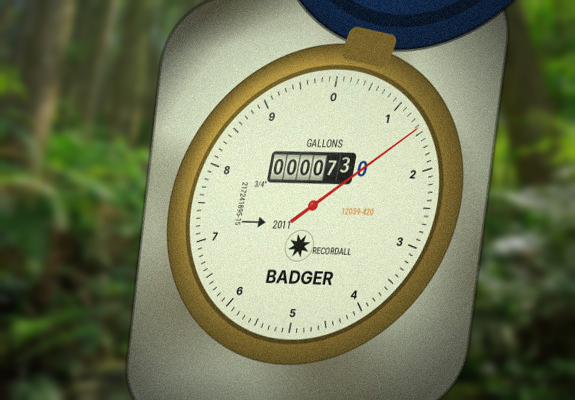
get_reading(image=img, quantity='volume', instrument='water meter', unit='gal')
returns 731.4 gal
